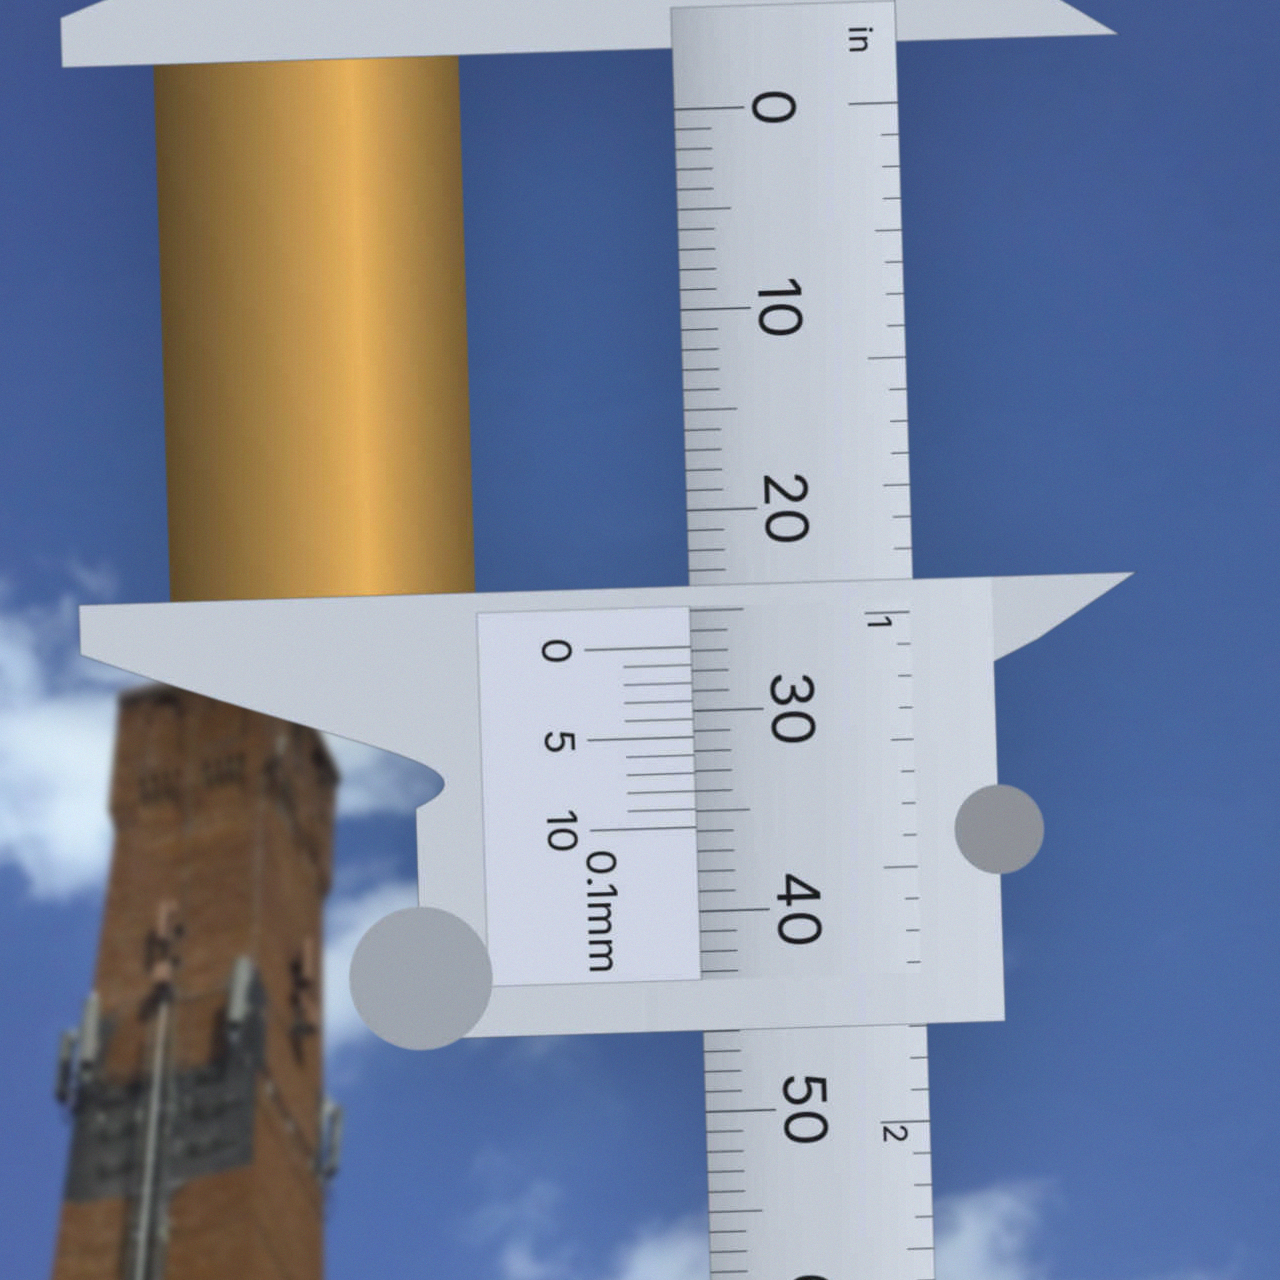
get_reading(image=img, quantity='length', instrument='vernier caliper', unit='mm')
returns 26.8 mm
